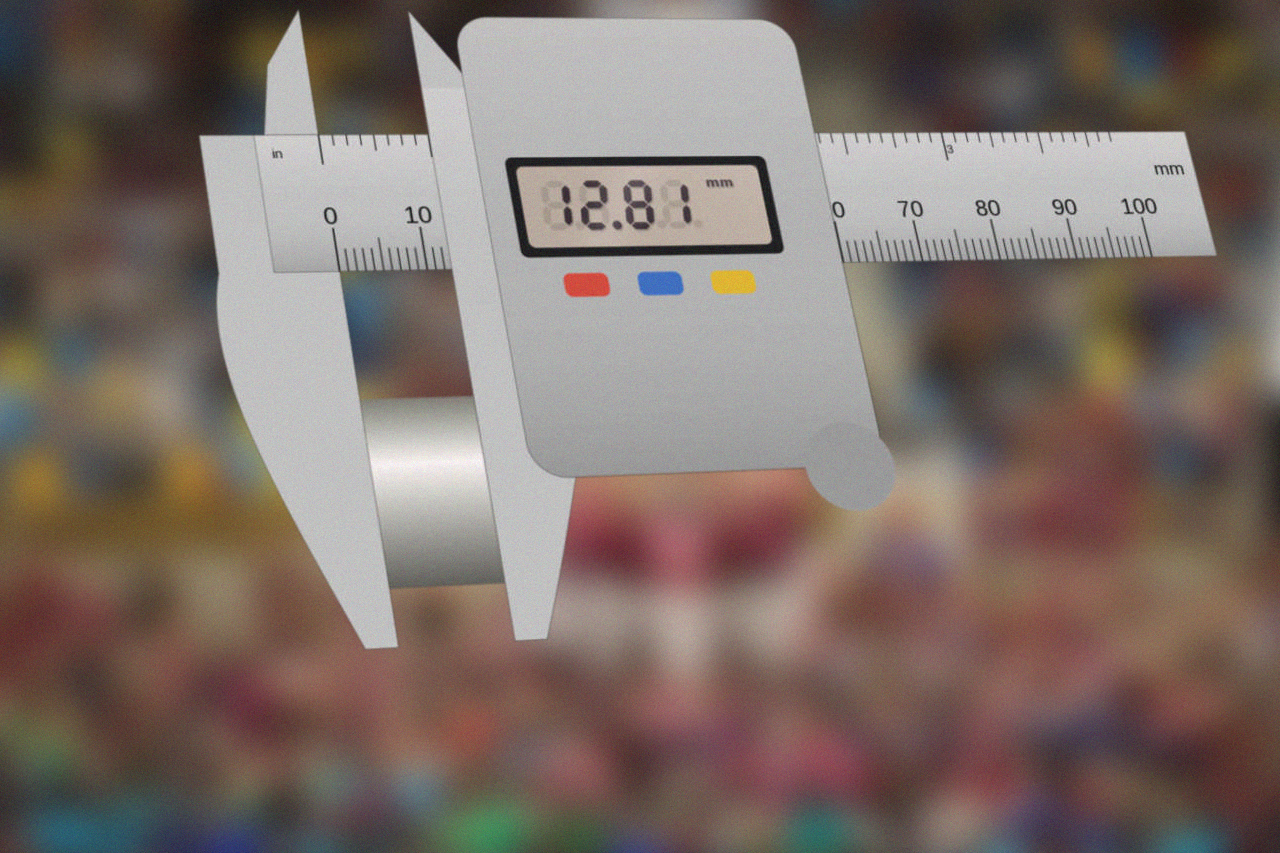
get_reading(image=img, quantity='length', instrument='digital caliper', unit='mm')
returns 12.81 mm
